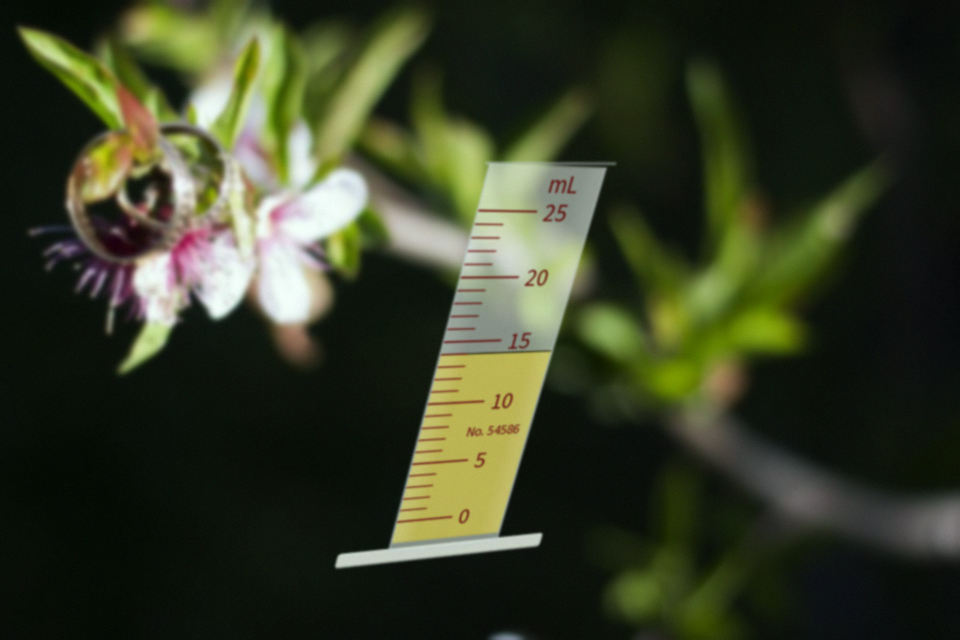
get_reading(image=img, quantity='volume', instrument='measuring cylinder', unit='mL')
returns 14 mL
